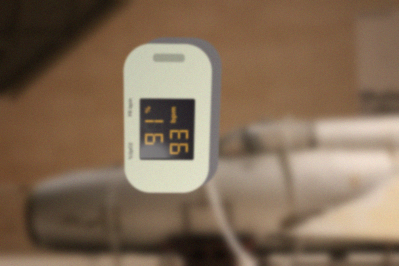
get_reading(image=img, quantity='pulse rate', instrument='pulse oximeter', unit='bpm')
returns 93 bpm
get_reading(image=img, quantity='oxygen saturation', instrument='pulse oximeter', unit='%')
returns 91 %
